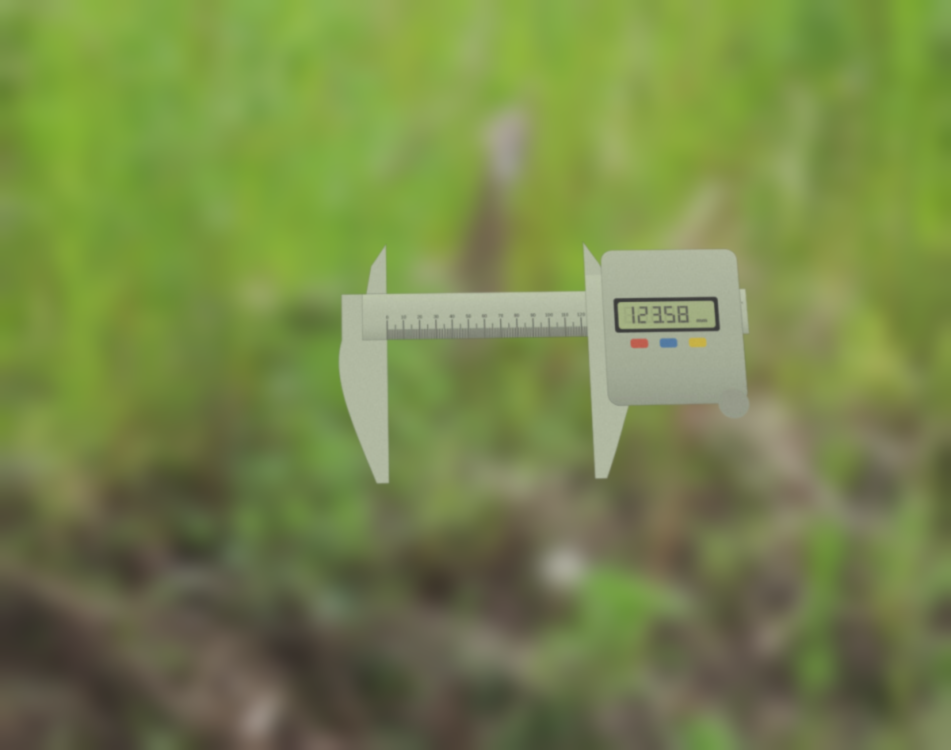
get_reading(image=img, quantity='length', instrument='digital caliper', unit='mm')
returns 123.58 mm
